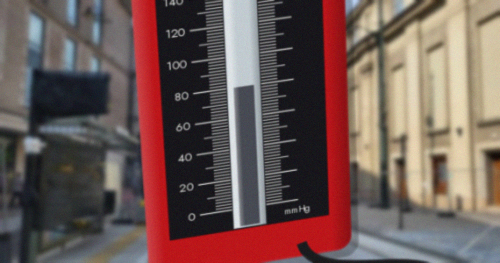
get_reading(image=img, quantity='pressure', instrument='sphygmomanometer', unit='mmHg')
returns 80 mmHg
